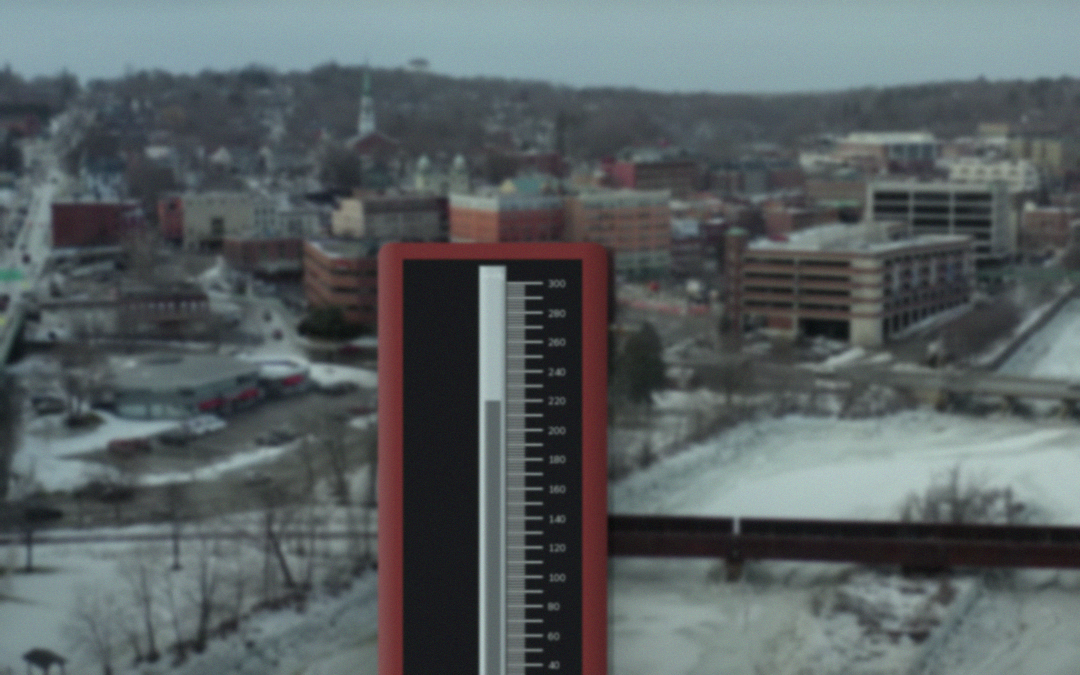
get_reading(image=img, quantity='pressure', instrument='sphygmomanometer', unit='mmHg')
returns 220 mmHg
